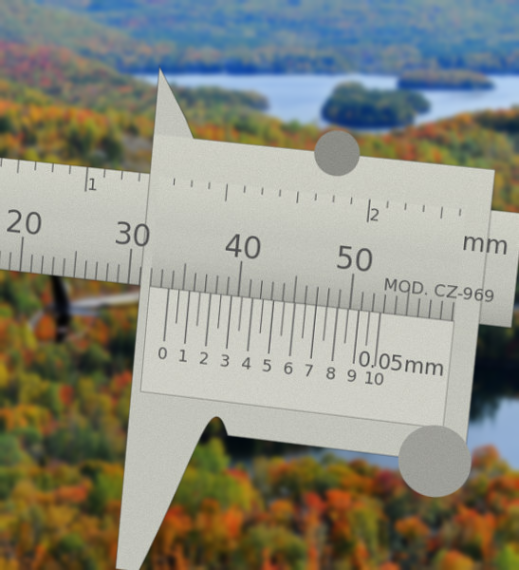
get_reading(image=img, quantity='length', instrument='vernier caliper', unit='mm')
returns 33.7 mm
